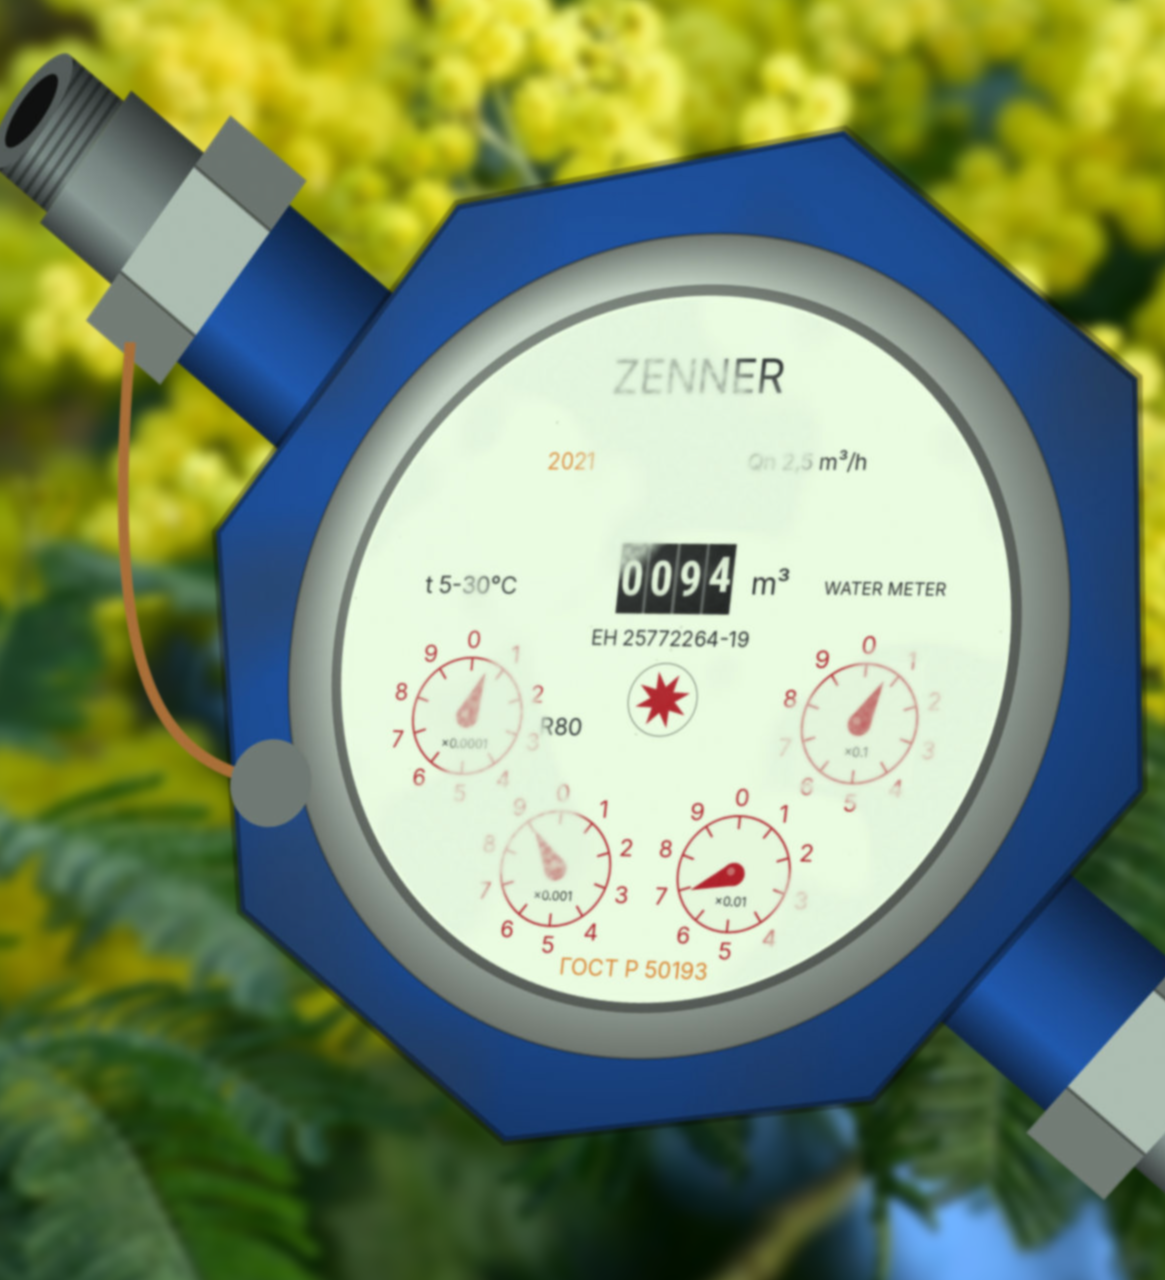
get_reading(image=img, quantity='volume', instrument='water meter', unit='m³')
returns 94.0690 m³
